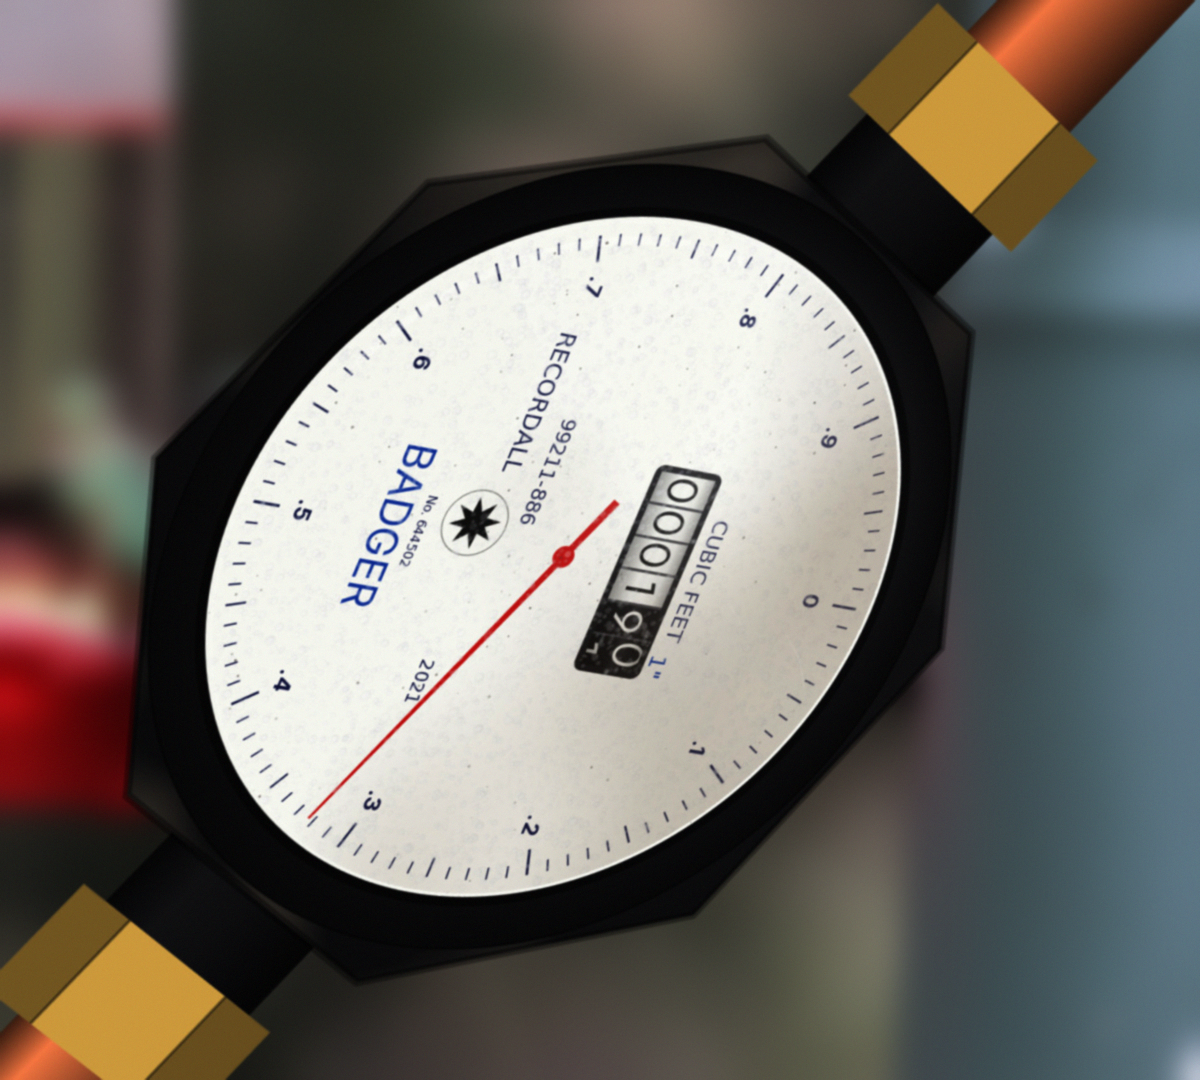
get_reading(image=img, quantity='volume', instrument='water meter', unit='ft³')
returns 190.32 ft³
